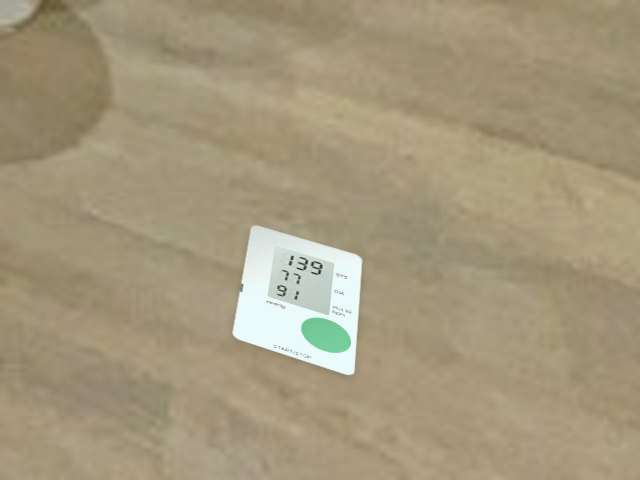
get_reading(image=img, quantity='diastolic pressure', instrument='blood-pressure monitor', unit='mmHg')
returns 77 mmHg
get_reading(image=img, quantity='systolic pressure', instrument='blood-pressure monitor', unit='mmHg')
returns 139 mmHg
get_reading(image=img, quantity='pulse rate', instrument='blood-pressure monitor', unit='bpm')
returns 91 bpm
